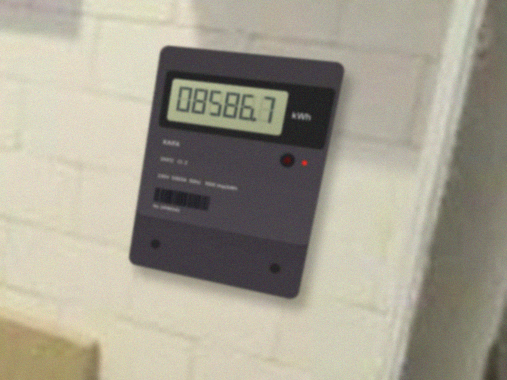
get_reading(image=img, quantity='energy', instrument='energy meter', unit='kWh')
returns 8586.7 kWh
